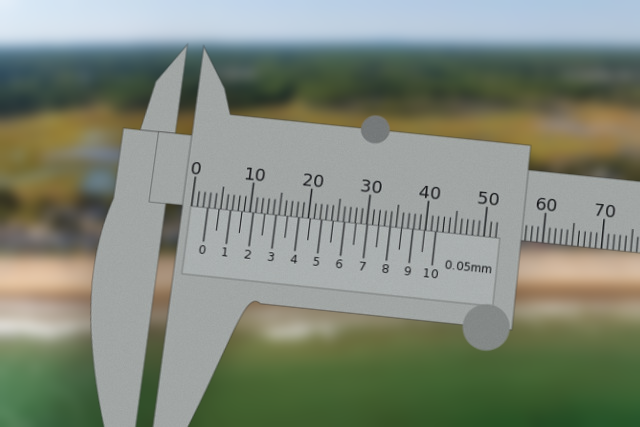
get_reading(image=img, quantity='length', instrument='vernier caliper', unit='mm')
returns 2.8 mm
